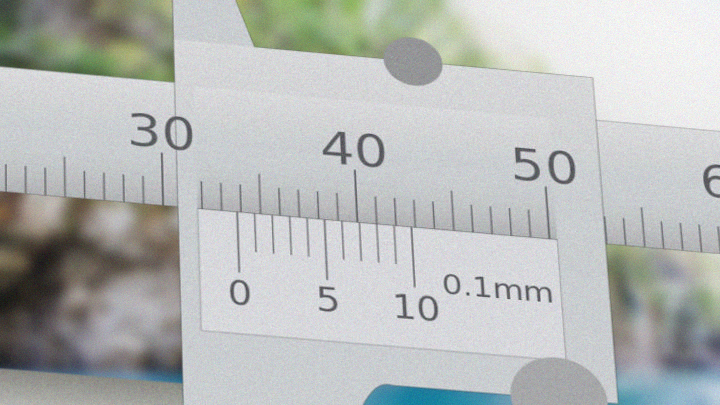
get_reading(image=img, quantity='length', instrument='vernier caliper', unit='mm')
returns 33.8 mm
